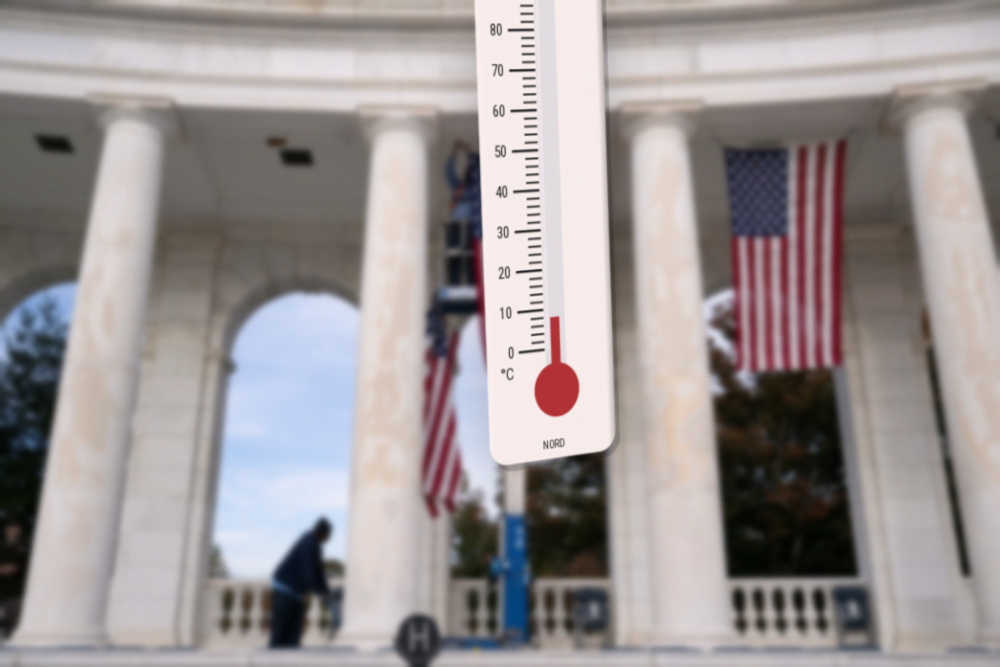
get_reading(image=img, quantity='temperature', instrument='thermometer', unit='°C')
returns 8 °C
